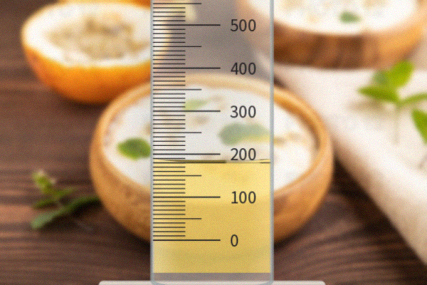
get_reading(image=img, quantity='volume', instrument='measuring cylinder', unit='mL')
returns 180 mL
